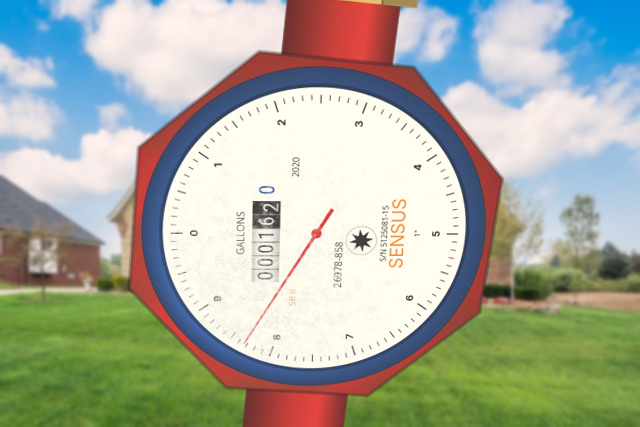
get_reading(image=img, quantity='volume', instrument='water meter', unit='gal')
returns 1618.3 gal
